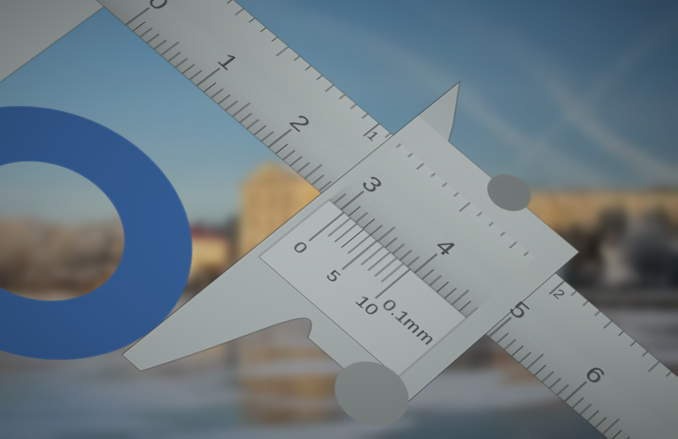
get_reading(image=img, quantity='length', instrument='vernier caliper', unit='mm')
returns 30.4 mm
